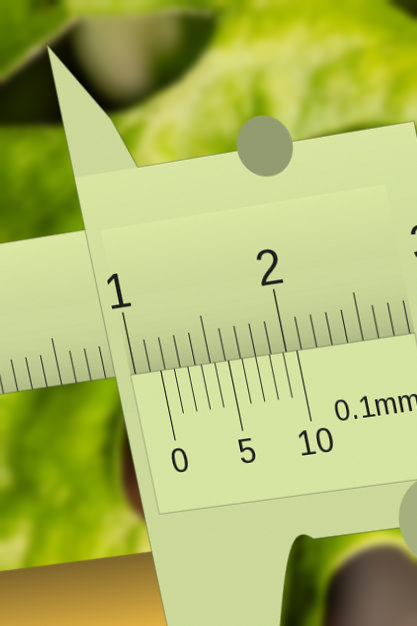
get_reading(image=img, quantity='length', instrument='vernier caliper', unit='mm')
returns 11.7 mm
